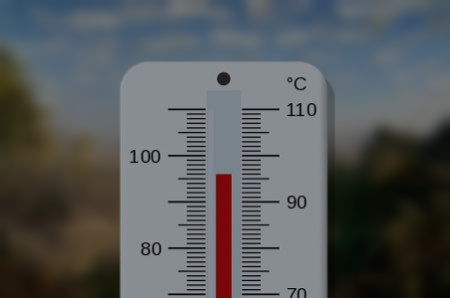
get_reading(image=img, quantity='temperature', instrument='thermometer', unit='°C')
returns 96 °C
